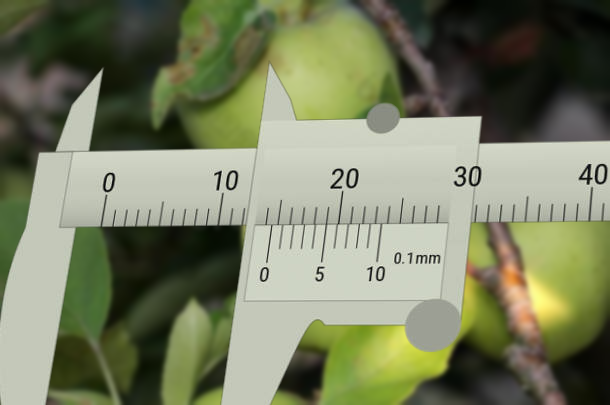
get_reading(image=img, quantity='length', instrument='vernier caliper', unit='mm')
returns 14.5 mm
